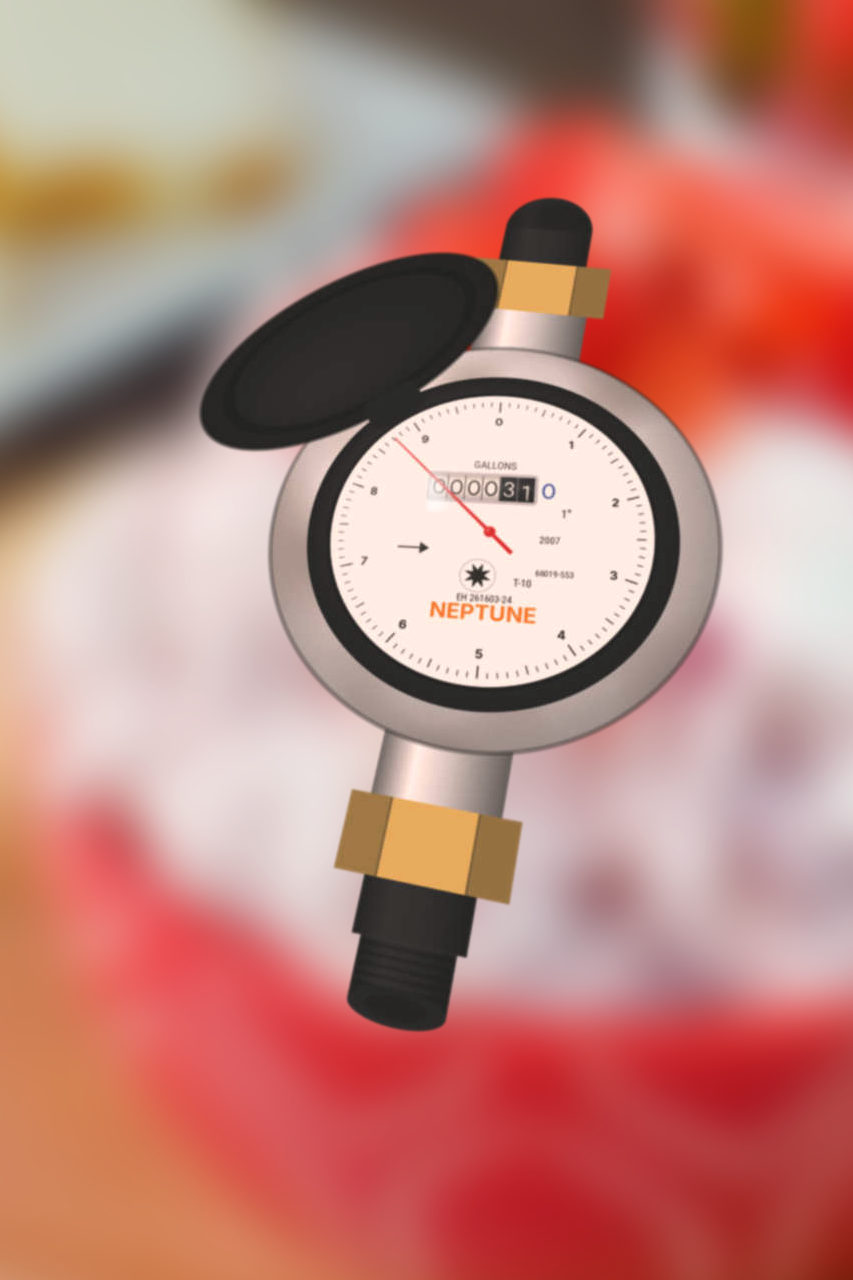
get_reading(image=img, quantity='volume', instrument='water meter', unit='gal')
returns 308.7 gal
